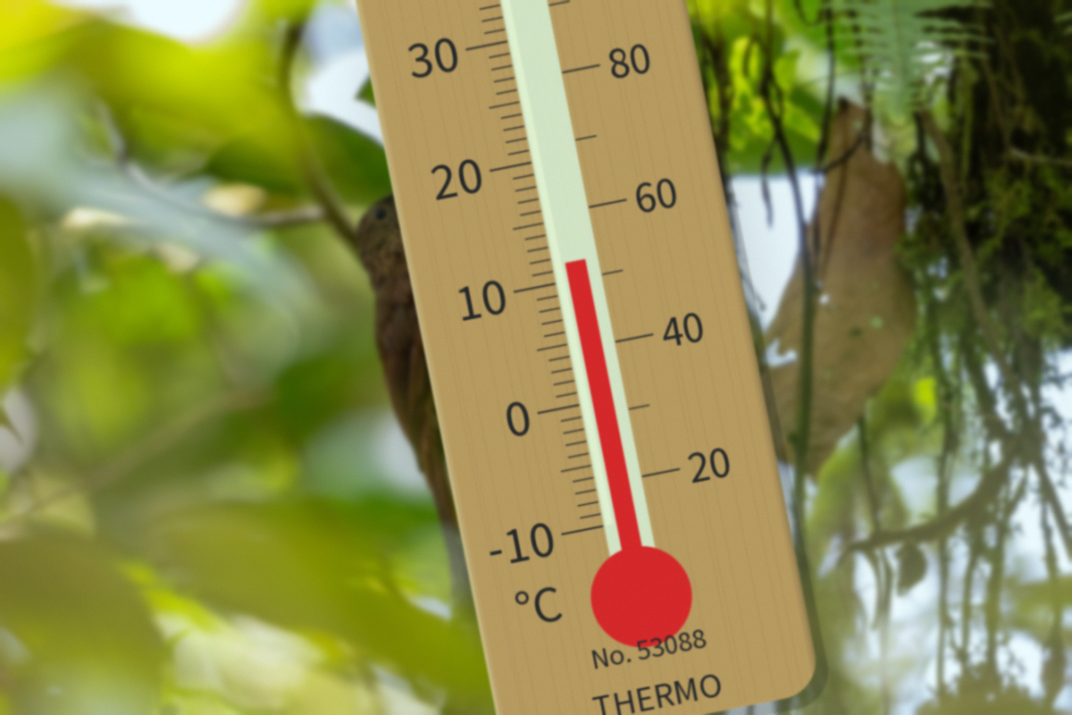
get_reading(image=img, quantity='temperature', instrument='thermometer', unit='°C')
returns 11.5 °C
